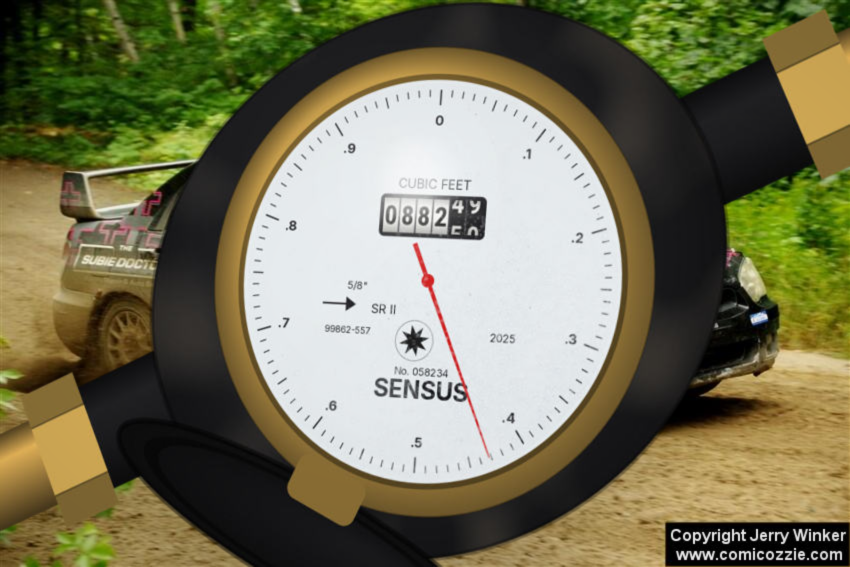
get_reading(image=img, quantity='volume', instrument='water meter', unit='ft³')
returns 88249.43 ft³
